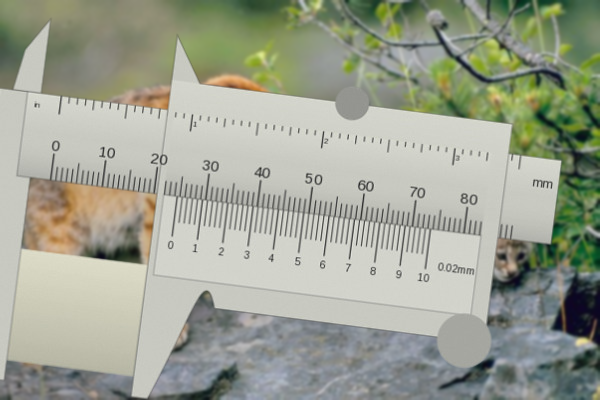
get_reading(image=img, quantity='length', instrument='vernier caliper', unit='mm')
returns 24.5 mm
